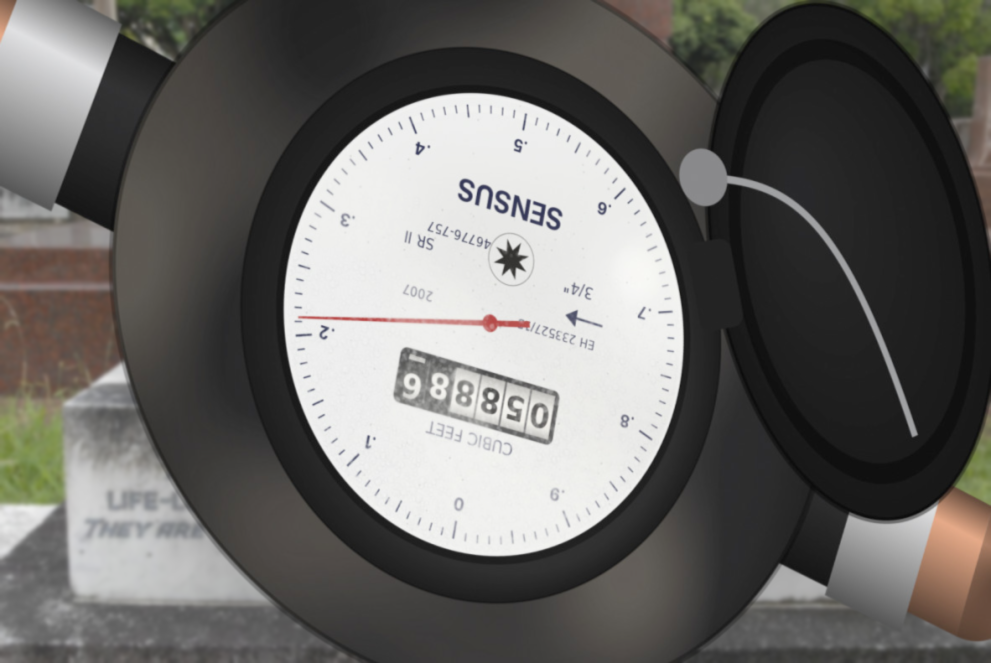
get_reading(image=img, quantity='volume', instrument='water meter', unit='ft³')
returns 58886.21 ft³
